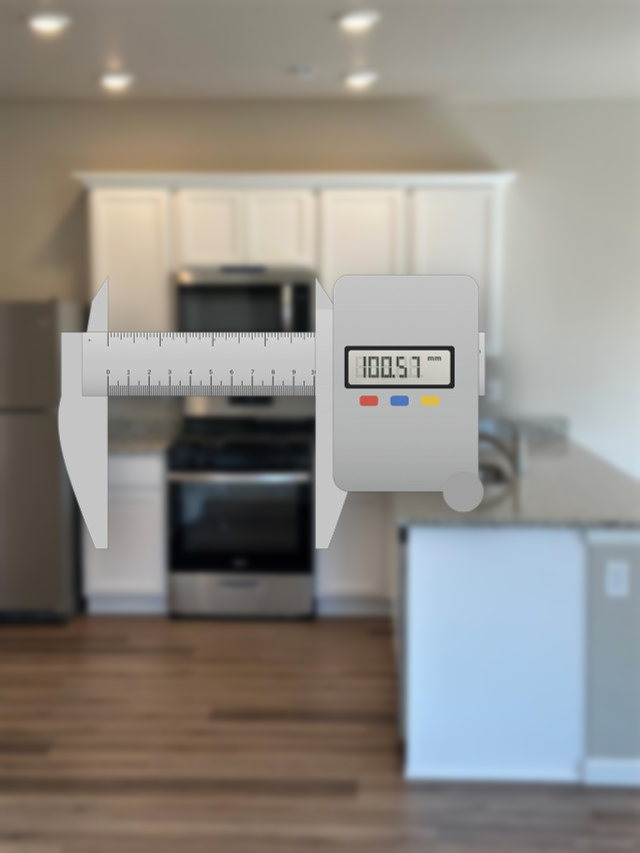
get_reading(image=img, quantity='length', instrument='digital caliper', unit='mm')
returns 100.57 mm
